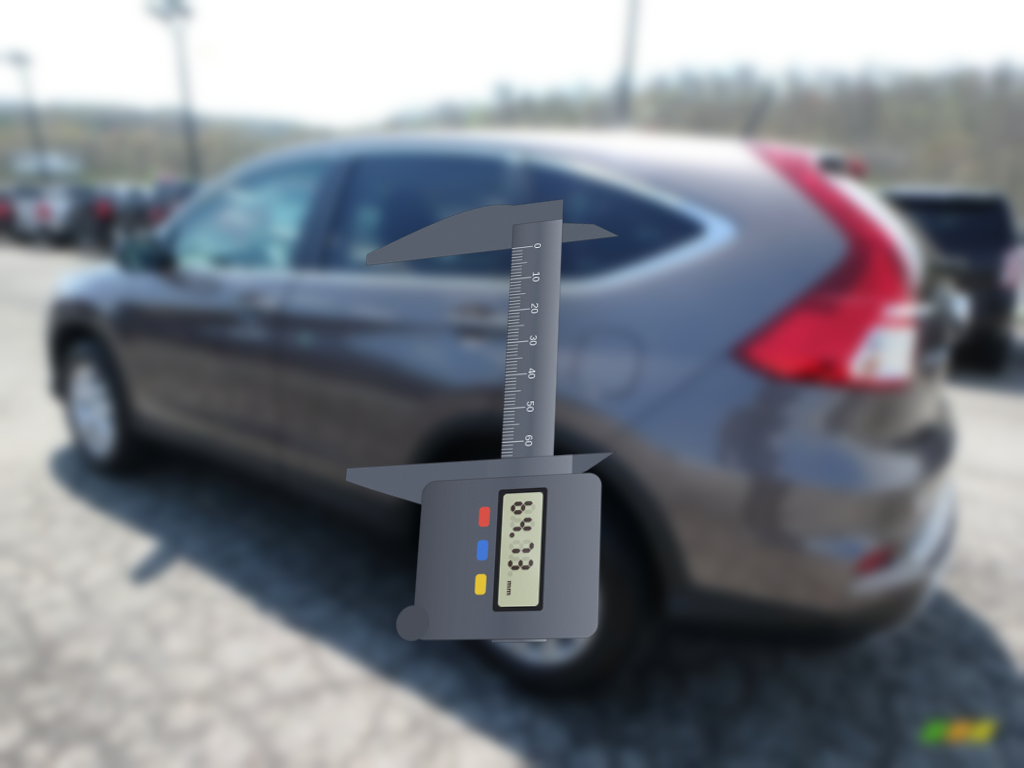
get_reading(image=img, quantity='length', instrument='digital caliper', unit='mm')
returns 64.73 mm
